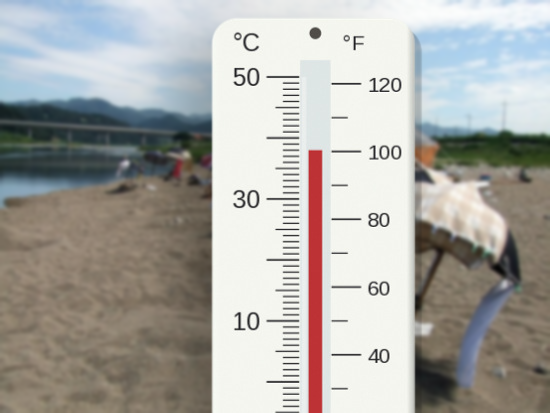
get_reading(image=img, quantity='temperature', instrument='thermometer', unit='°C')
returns 38 °C
